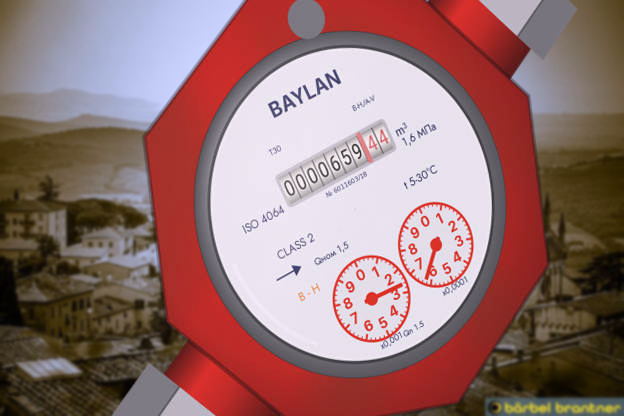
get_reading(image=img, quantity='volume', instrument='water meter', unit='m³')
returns 659.4426 m³
